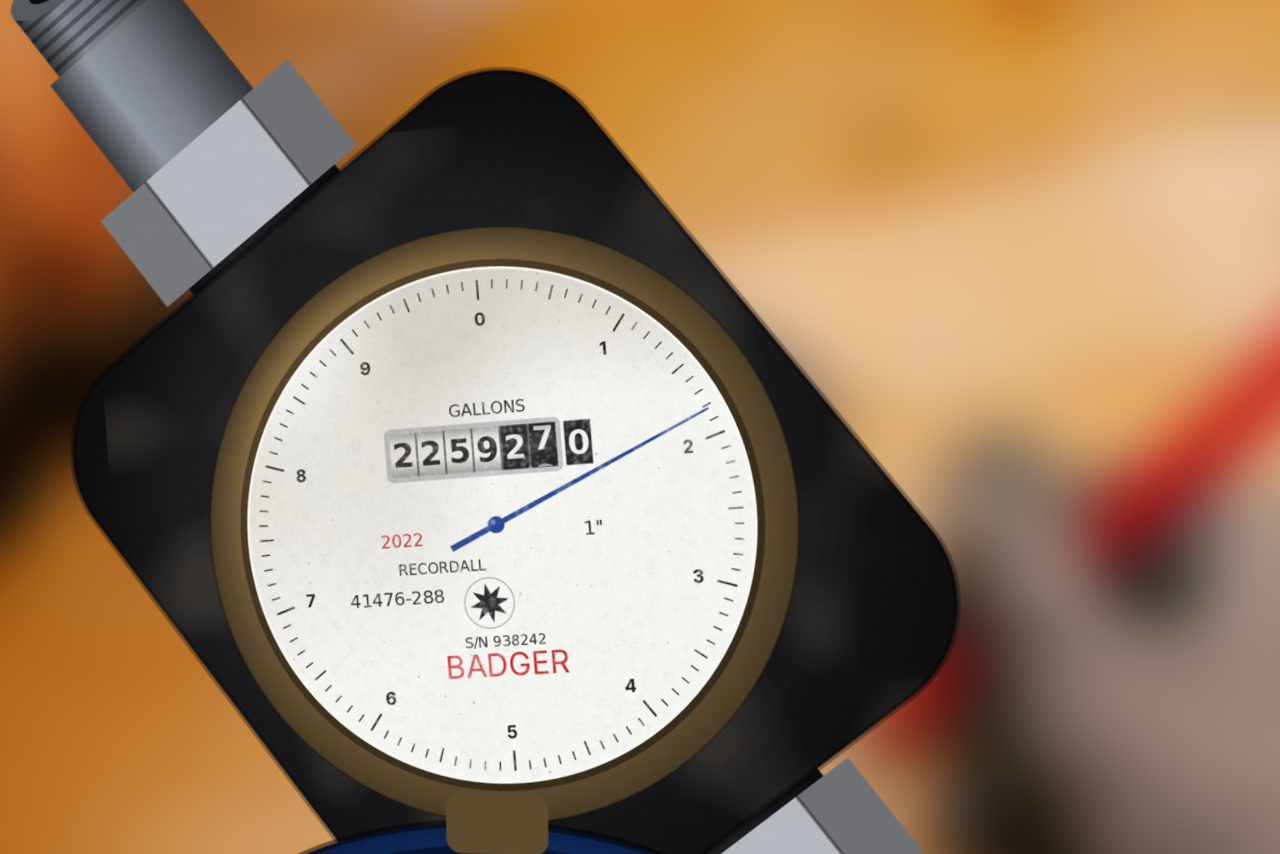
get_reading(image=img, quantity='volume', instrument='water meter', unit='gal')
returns 2259271.8 gal
